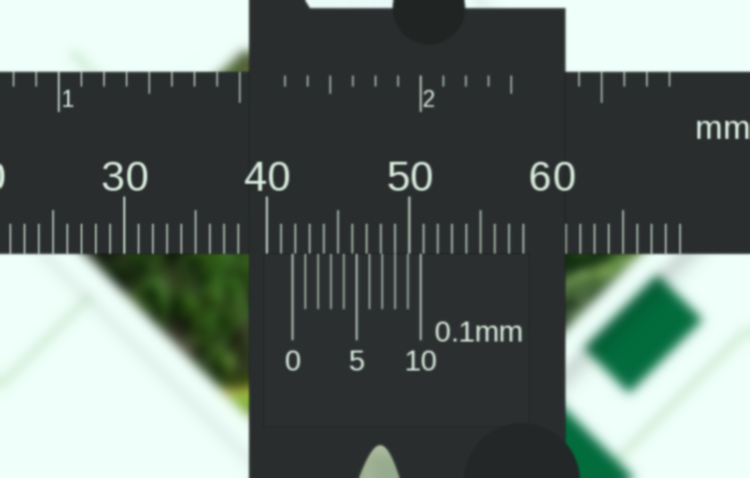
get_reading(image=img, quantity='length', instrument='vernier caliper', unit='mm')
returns 41.8 mm
